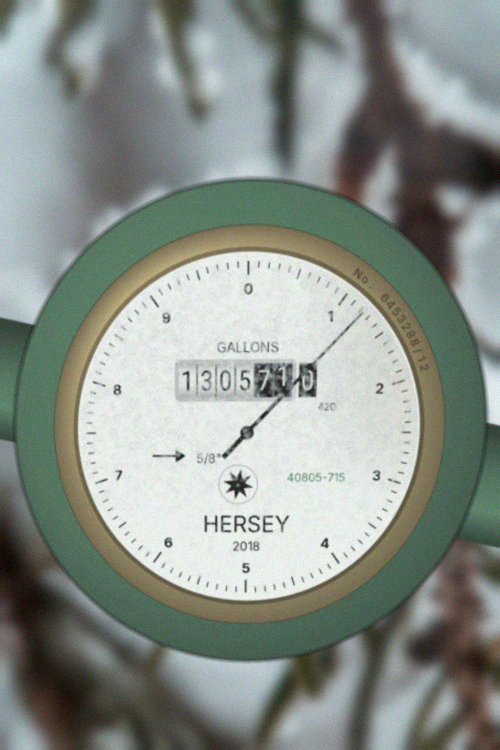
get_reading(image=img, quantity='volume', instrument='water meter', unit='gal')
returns 1305711.2 gal
